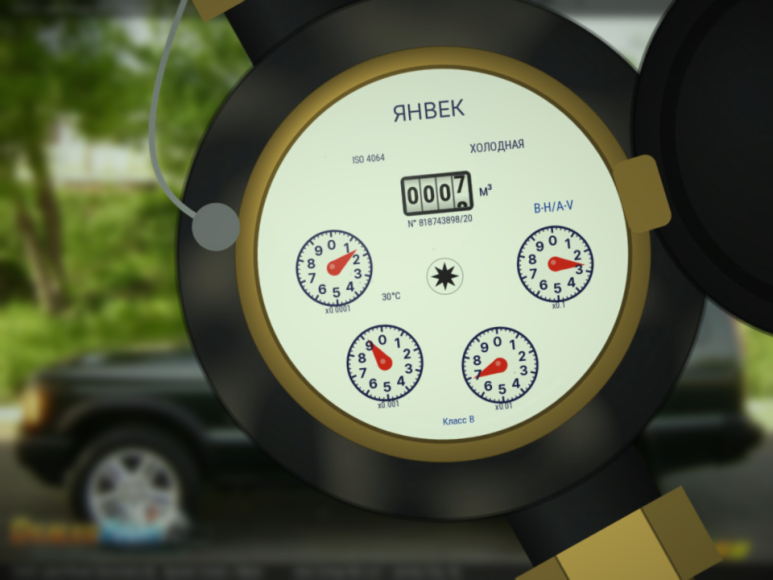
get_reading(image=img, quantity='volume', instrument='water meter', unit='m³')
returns 7.2691 m³
